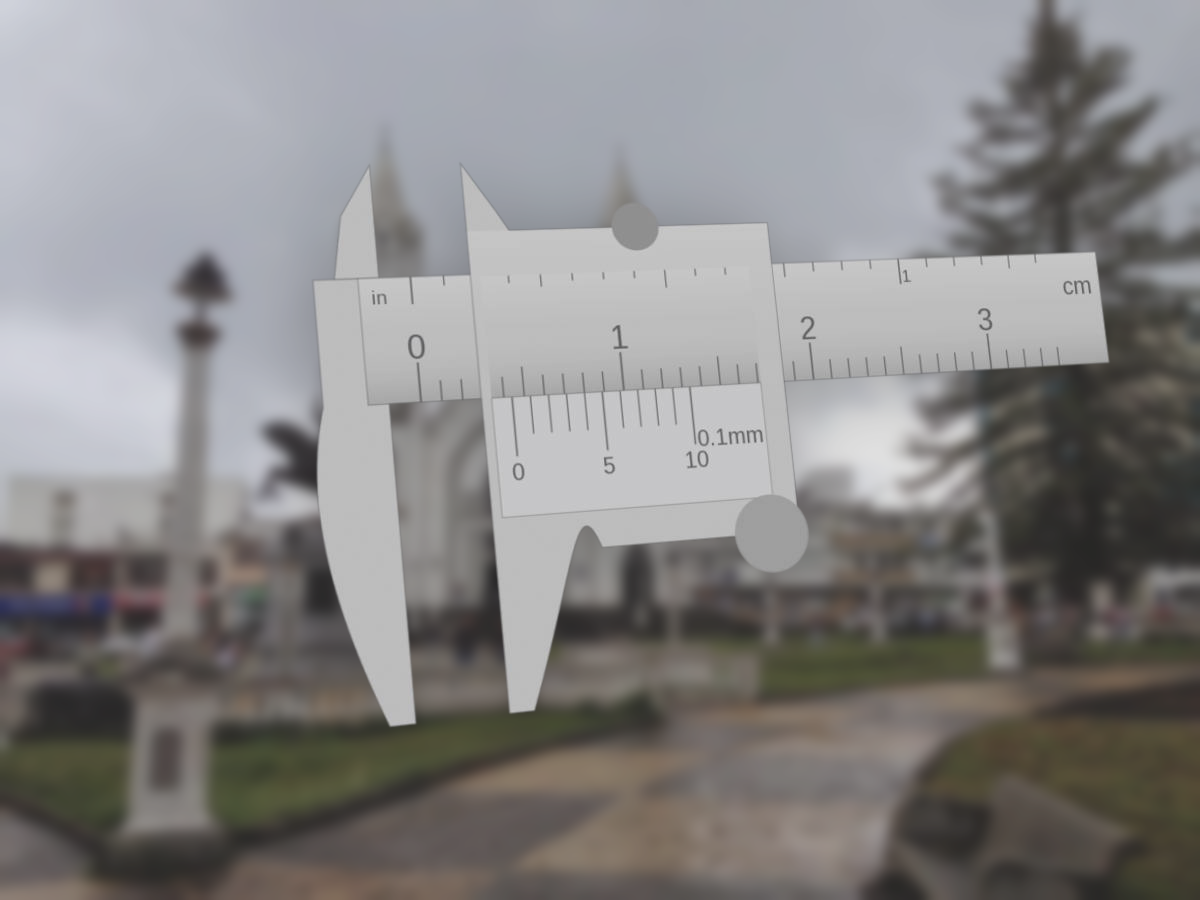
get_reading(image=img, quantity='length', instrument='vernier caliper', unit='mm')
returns 4.4 mm
